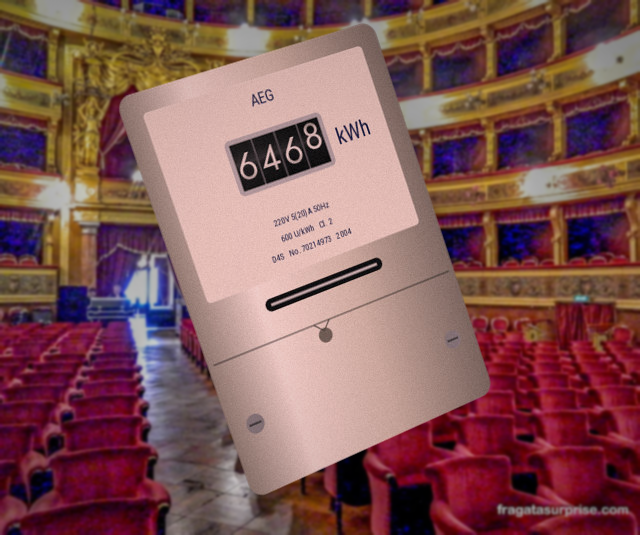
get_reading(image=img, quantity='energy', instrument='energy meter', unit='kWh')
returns 6468 kWh
